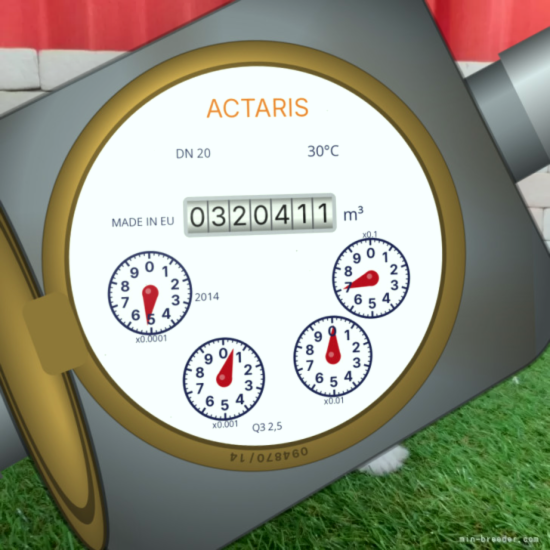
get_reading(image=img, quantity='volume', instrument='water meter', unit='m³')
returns 320411.7005 m³
